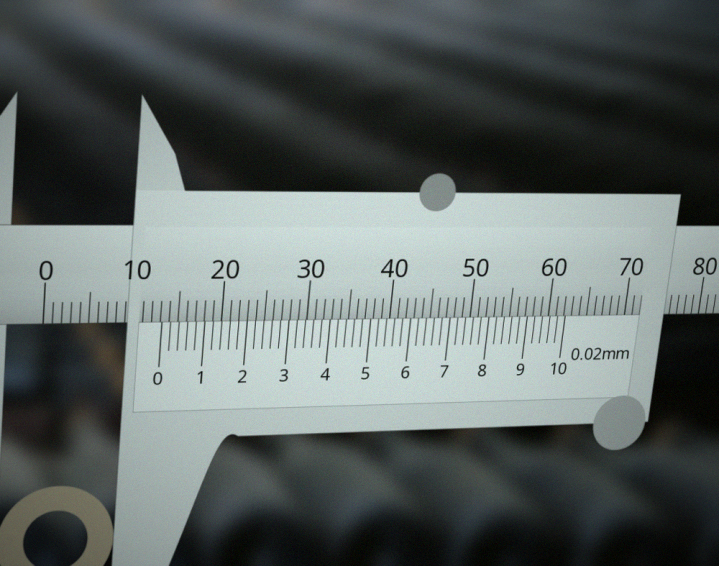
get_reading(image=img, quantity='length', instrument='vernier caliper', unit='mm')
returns 13.2 mm
